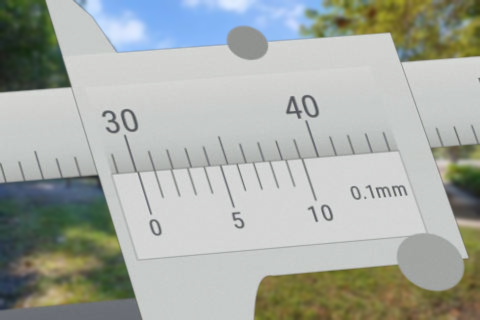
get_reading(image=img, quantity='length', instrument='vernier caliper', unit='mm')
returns 30.1 mm
